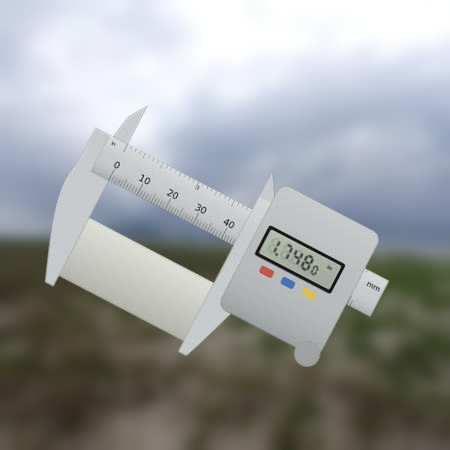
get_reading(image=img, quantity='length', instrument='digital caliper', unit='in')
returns 1.7480 in
